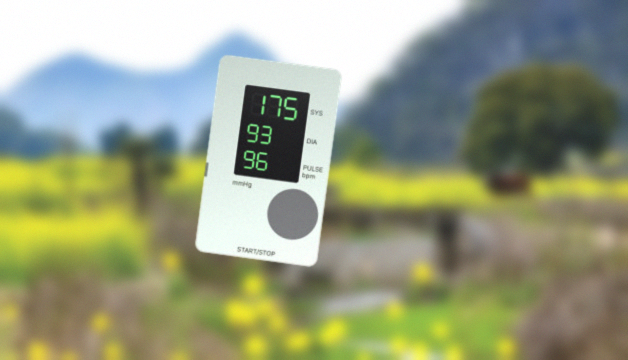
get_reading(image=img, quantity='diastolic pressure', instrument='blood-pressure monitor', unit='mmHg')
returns 93 mmHg
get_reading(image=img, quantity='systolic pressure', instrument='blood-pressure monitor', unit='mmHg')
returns 175 mmHg
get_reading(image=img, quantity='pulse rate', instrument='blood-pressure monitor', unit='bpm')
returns 96 bpm
